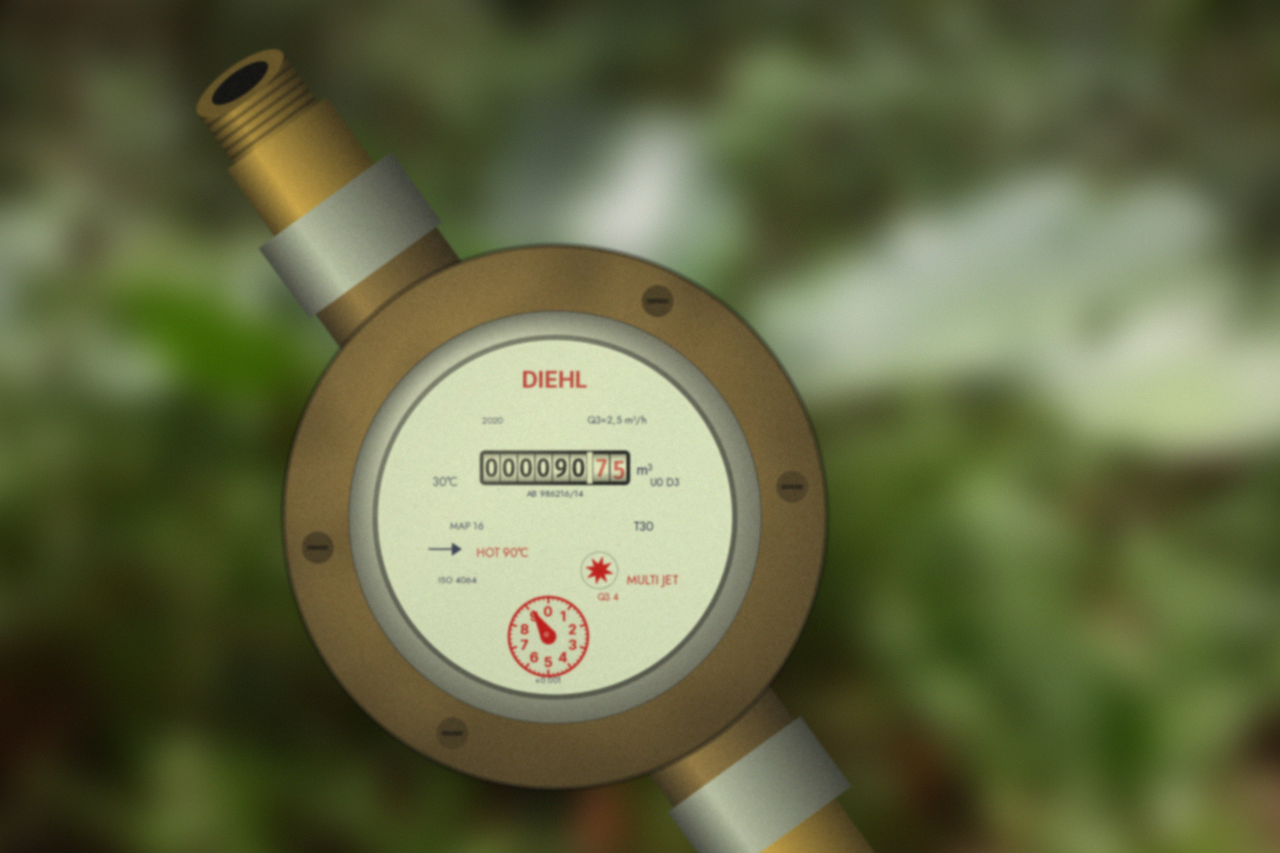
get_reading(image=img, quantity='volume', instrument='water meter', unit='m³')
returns 90.749 m³
